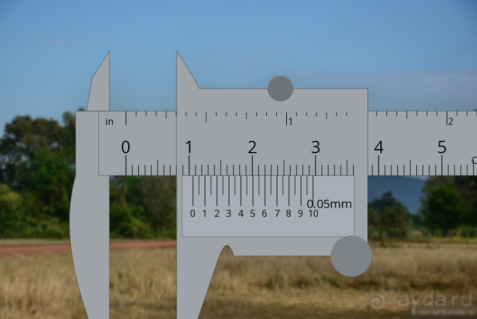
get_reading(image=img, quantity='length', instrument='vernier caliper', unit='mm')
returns 10.6 mm
